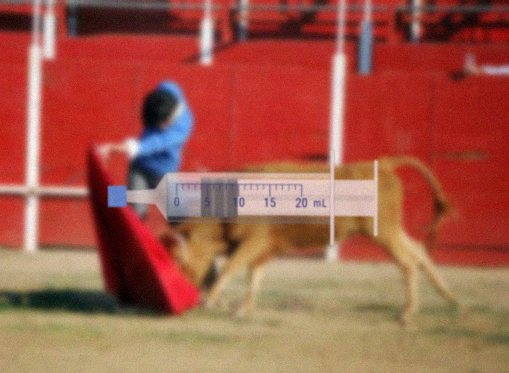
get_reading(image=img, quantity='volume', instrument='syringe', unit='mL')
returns 4 mL
